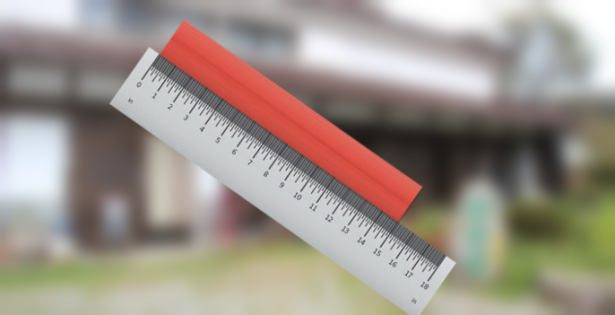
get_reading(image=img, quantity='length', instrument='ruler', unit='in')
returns 15 in
